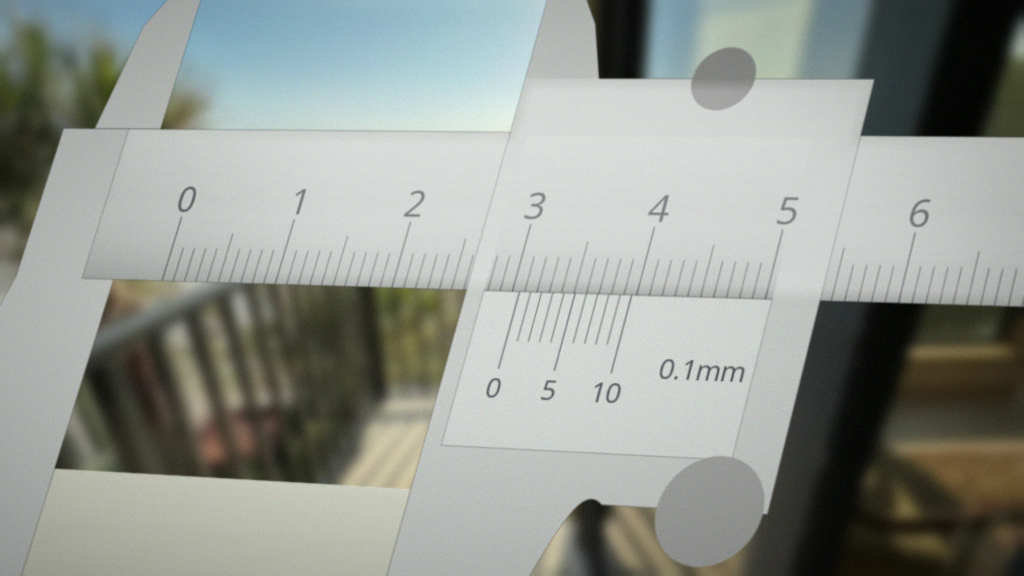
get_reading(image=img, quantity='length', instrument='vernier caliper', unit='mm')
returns 30.6 mm
